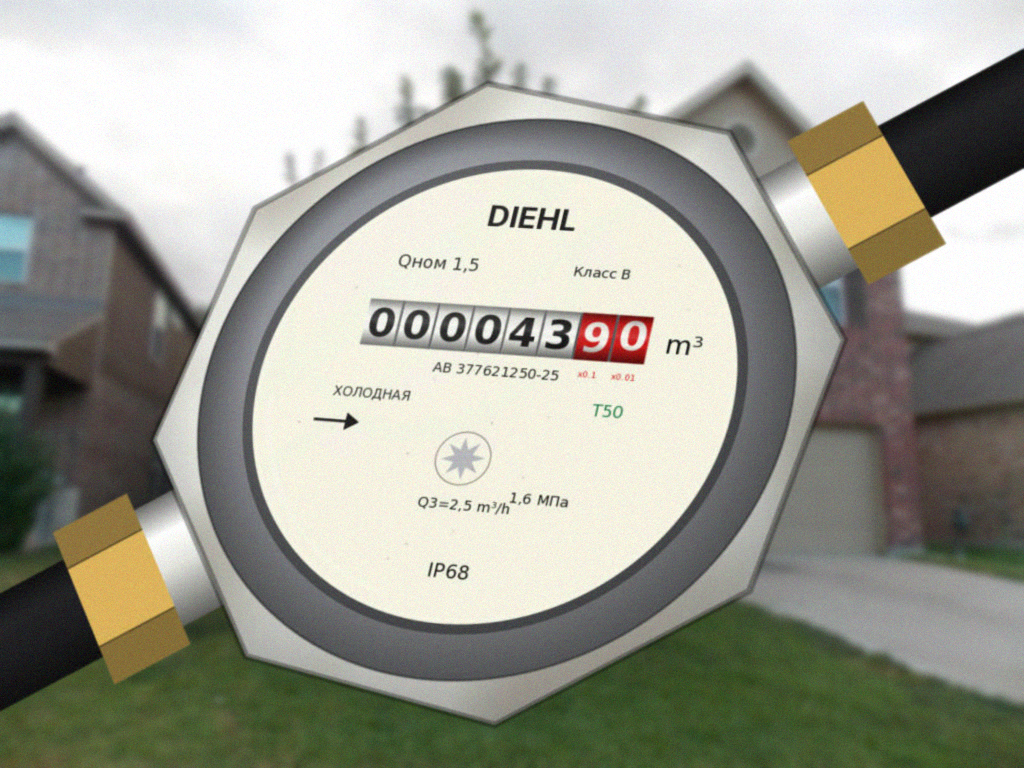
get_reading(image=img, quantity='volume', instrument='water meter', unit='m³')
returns 43.90 m³
